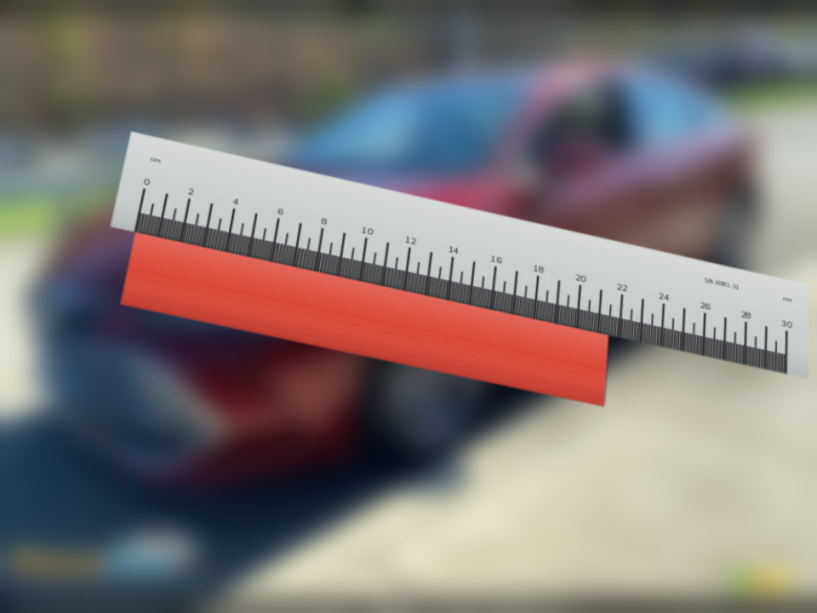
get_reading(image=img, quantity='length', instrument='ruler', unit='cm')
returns 21.5 cm
